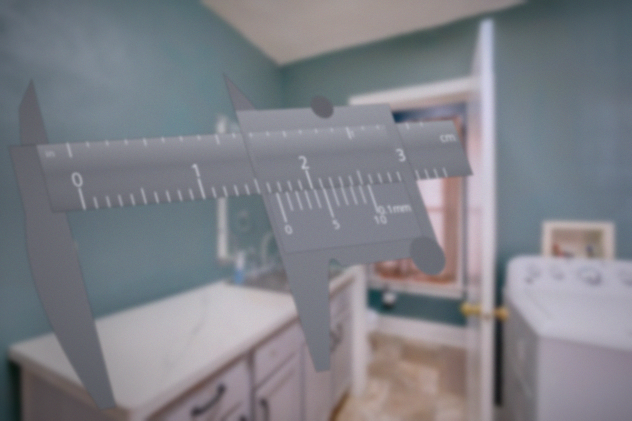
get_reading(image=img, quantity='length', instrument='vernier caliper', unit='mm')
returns 16.6 mm
